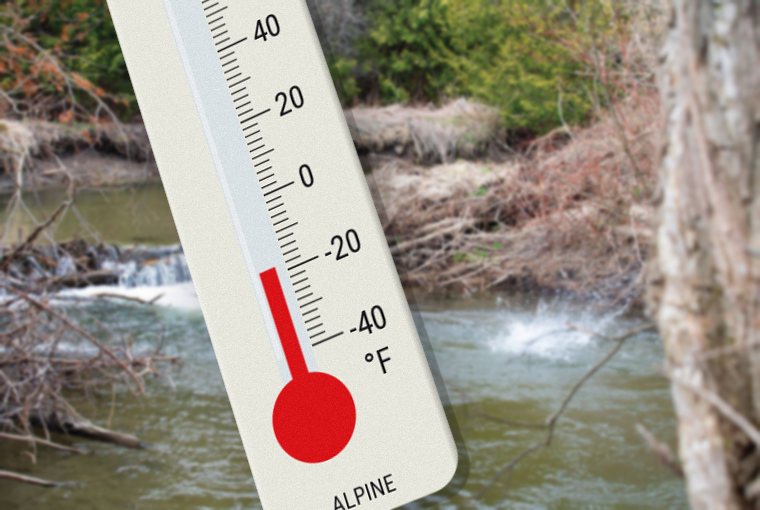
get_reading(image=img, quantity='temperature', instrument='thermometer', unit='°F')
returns -18 °F
